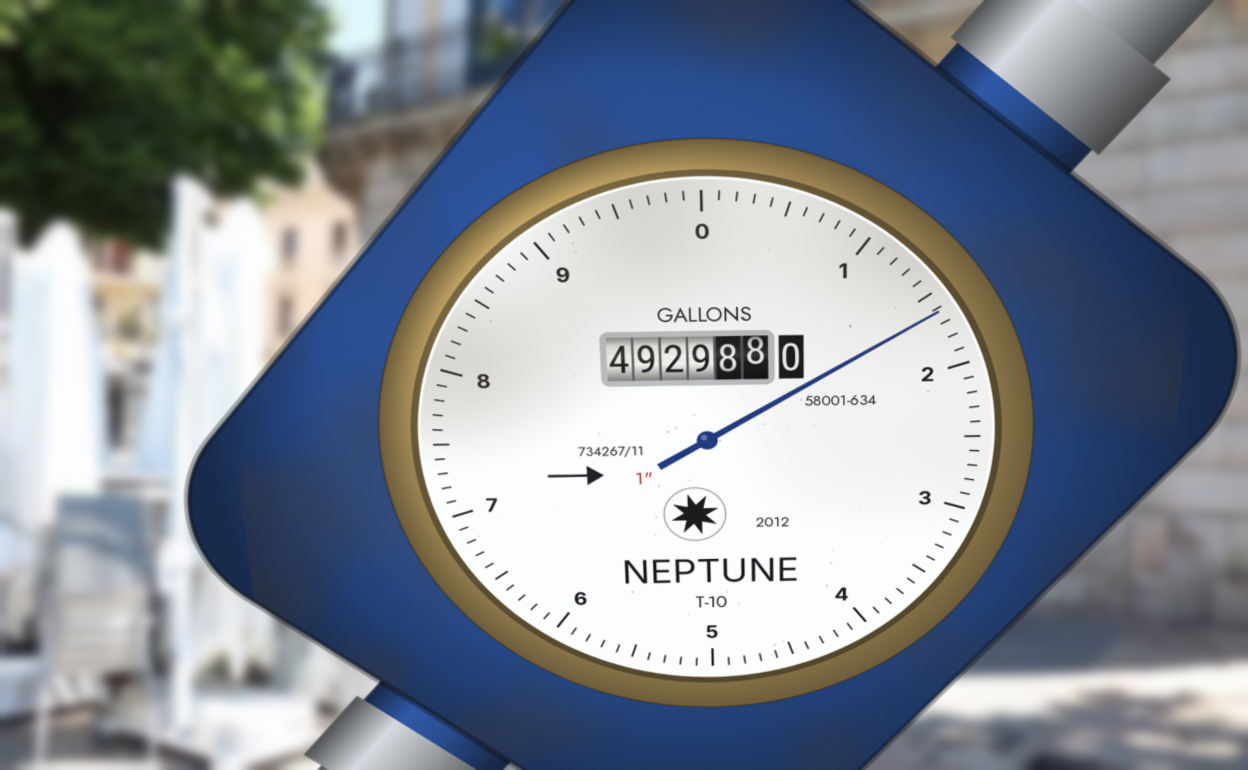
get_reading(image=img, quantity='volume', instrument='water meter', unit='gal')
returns 4929881.6 gal
